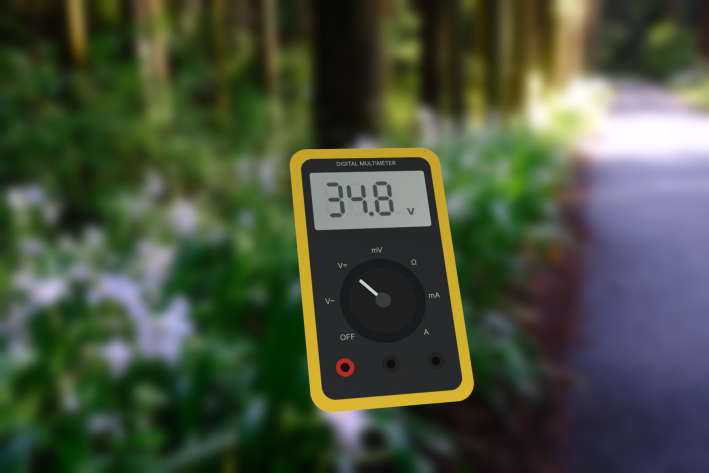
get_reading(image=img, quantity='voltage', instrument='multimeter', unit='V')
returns 34.8 V
